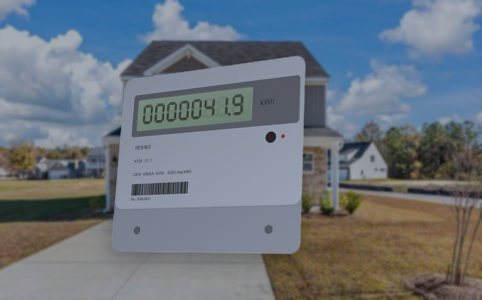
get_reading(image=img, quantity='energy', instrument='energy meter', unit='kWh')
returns 41.9 kWh
